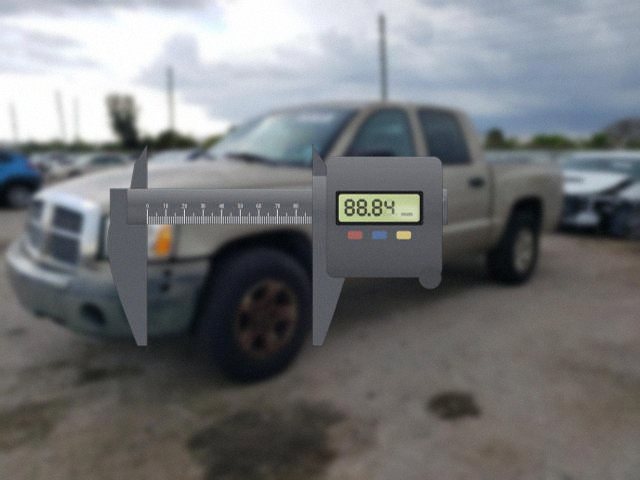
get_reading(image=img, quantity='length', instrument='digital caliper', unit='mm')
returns 88.84 mm
